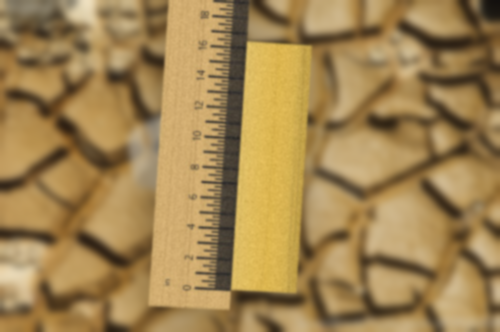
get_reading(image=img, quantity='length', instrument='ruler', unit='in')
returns 16.5 in
